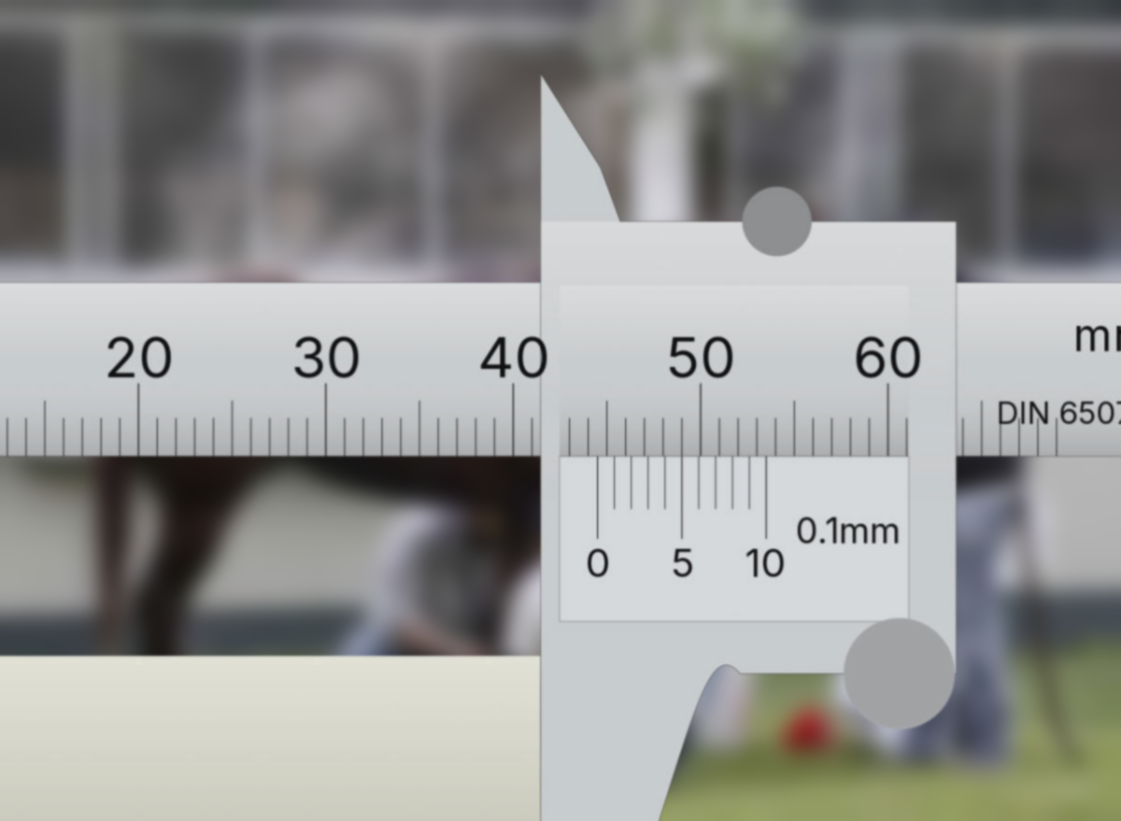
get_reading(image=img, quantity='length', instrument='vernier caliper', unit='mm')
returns 44.5 mm
